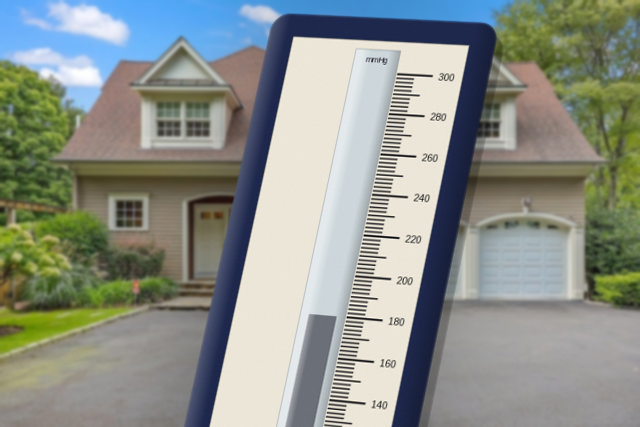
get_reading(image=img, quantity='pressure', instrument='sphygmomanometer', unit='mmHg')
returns 180 mmHg
